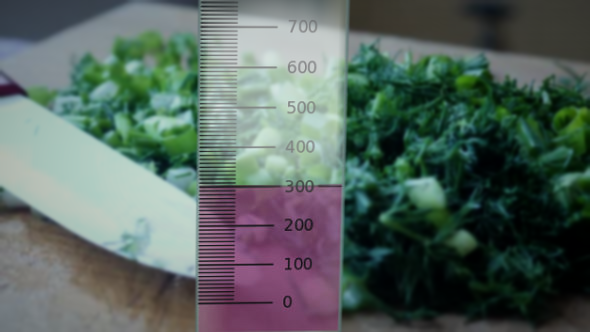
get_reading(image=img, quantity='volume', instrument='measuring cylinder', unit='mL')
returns 300 mL
